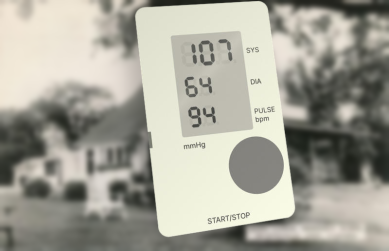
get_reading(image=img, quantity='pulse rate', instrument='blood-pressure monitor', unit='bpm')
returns 94 bpm
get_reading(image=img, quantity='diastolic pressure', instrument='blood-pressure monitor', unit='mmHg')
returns 64 mmHg
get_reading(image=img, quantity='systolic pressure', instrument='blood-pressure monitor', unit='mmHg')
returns 107 mmHg
